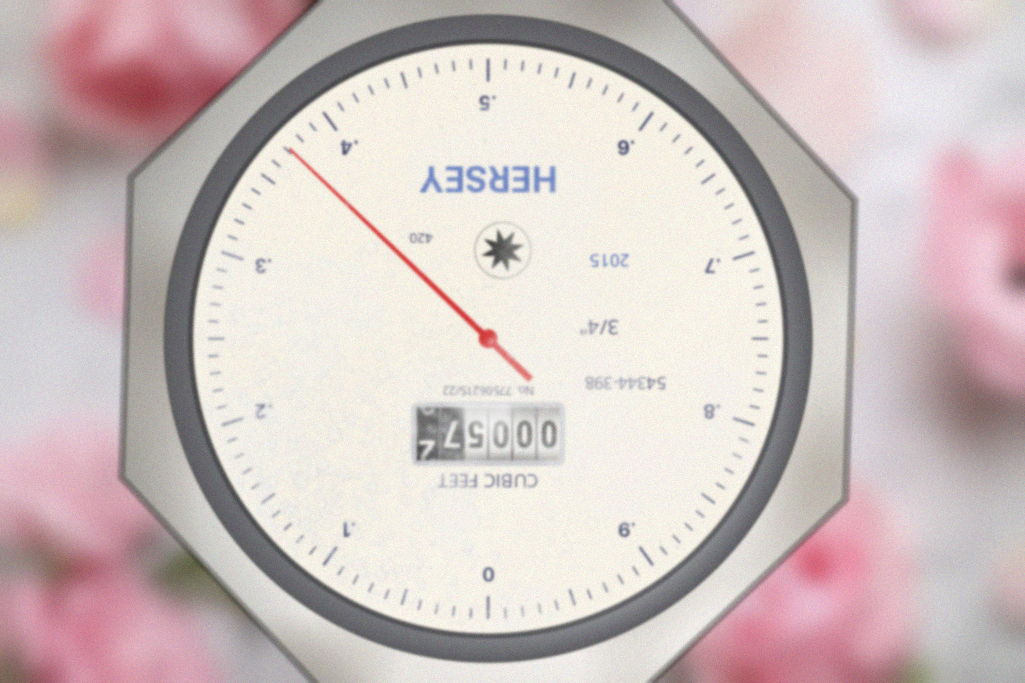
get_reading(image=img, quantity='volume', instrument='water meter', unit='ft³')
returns 572.37 ft³
